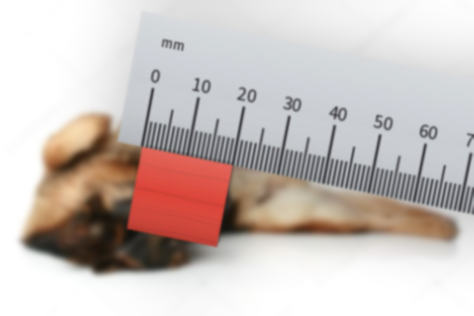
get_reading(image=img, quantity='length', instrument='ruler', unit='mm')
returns 20 mm
